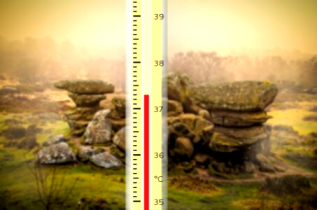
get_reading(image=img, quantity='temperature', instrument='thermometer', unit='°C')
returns 37.3 °C
